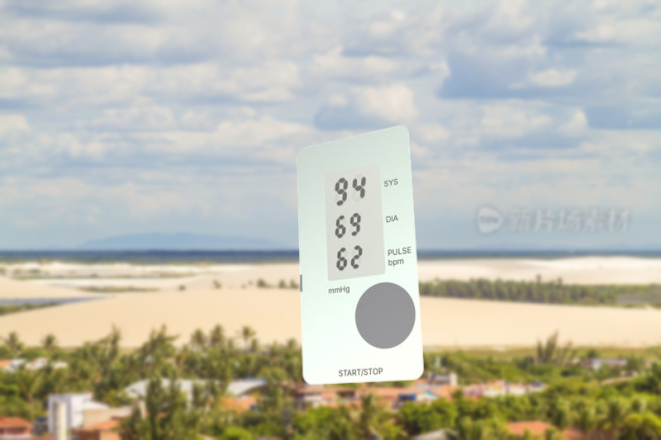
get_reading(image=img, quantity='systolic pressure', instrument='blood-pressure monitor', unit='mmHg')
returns 94 mmHg
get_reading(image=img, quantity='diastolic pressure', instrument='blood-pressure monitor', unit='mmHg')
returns 69 mmHg
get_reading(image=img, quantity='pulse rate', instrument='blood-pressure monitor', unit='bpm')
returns 62 bpm
